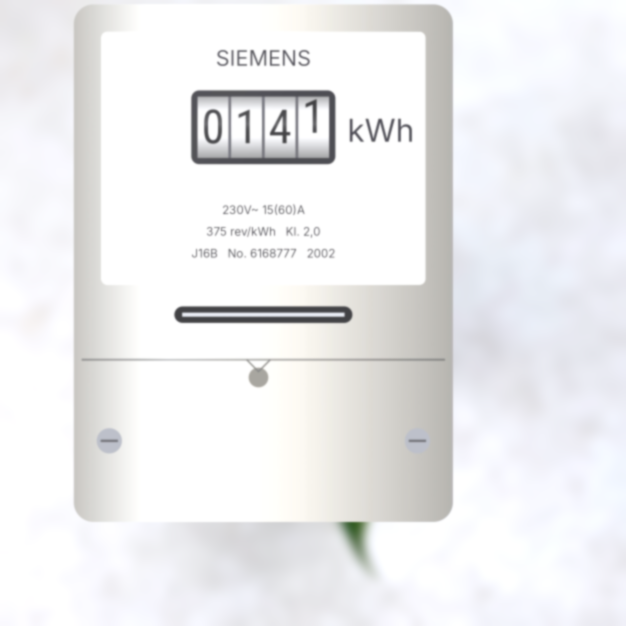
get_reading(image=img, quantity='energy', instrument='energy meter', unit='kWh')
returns 141 kWh
